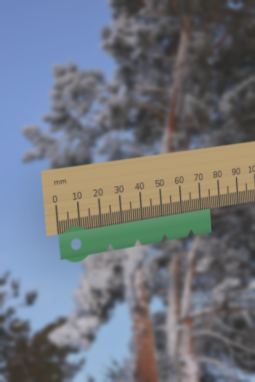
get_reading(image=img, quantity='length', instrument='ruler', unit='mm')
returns 75 mm
